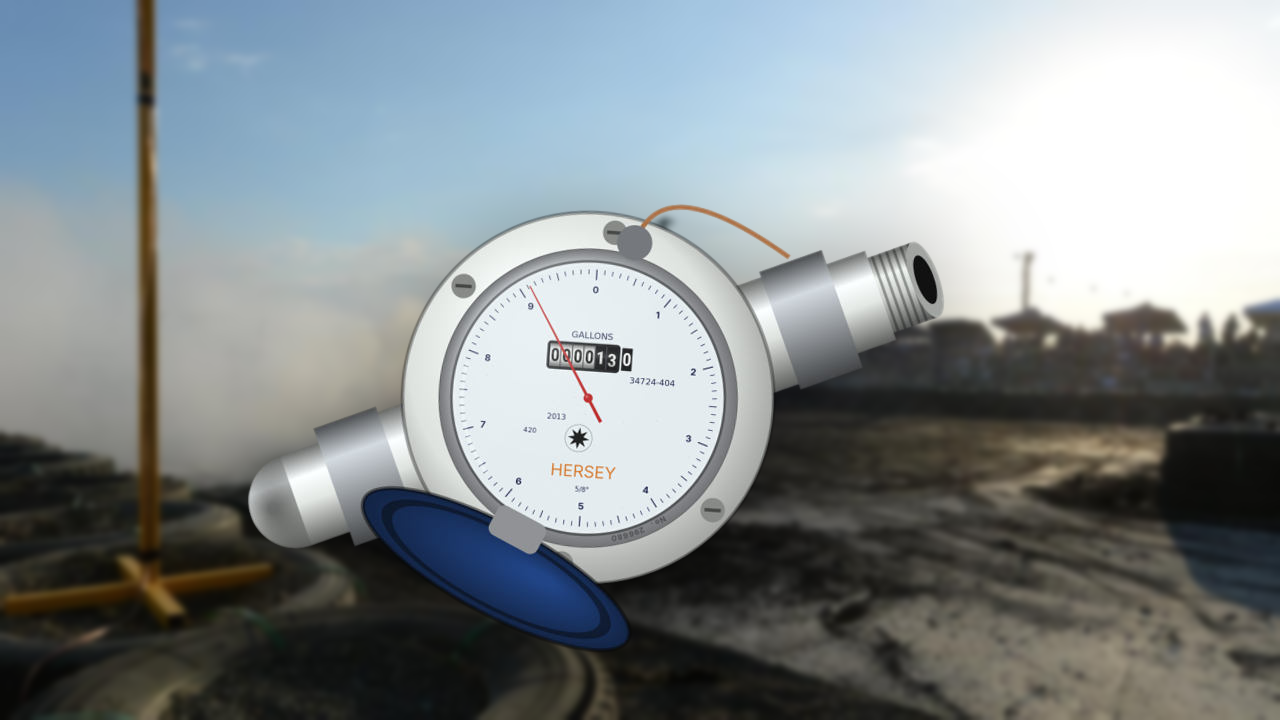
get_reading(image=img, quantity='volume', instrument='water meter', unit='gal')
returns 129.1 gal
